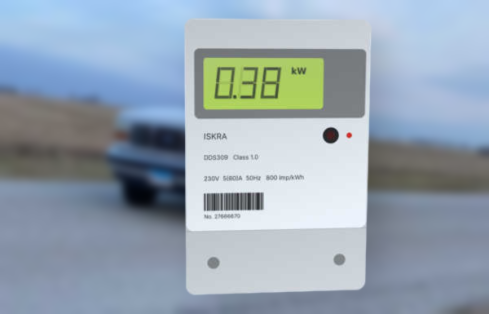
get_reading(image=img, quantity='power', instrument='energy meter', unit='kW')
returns 0.38 kW
